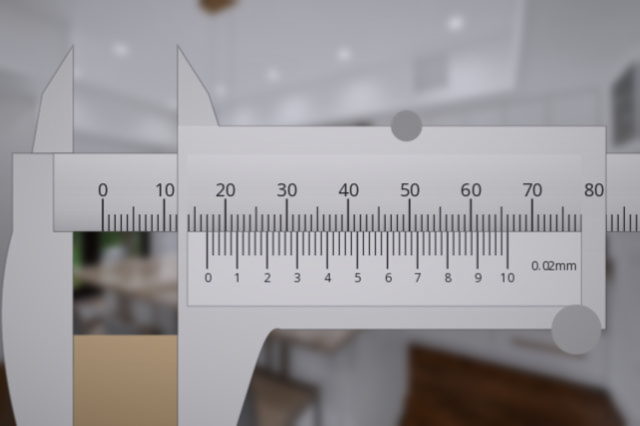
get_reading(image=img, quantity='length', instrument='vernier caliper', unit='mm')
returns 17.0 mm
